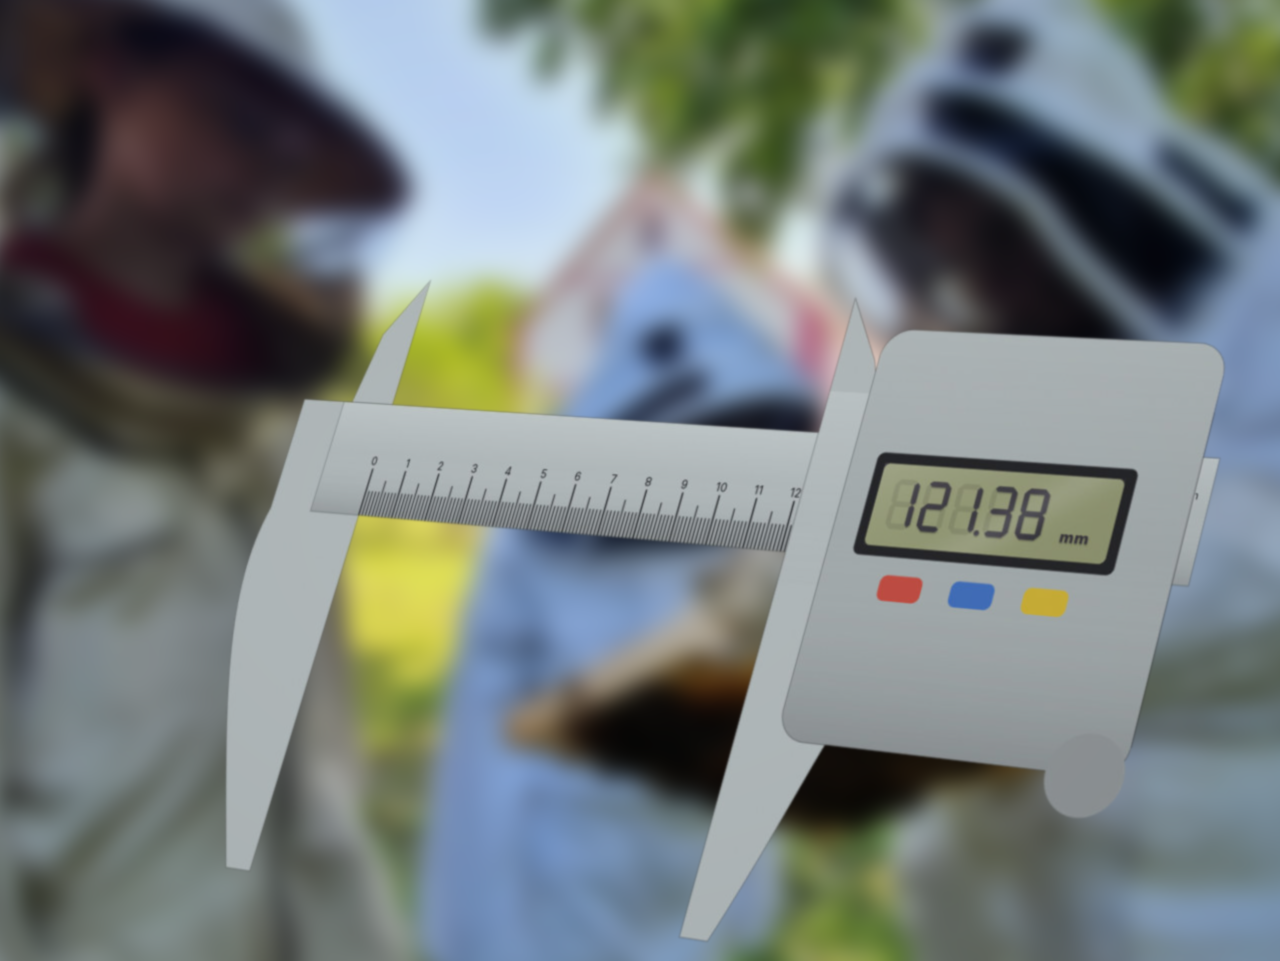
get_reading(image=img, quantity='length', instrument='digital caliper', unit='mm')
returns 121.38 mm
